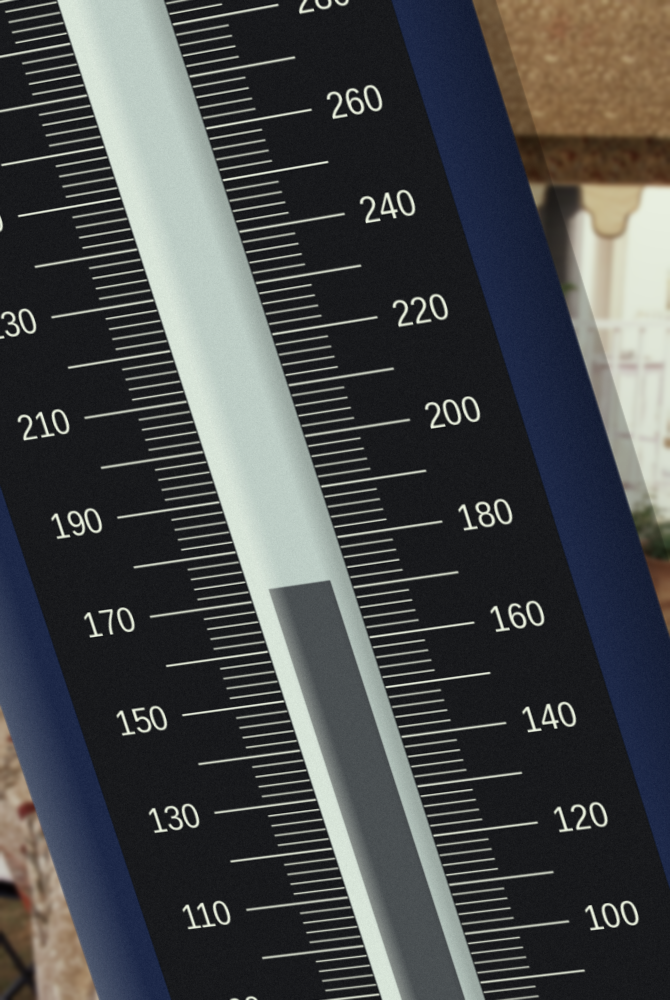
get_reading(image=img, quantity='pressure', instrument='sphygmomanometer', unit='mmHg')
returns 172 mmHg
